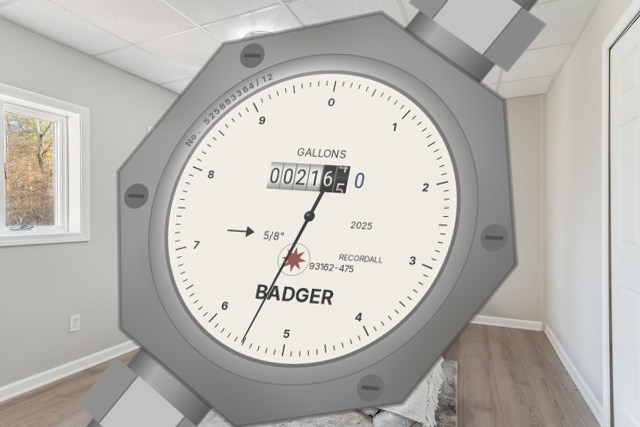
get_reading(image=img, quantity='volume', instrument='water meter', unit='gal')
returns 21645.5 gal
